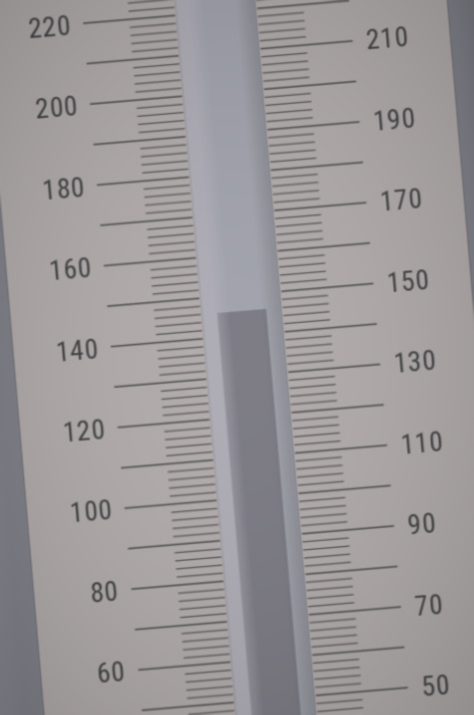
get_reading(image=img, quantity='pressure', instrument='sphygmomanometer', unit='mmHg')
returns 146 mmHg
